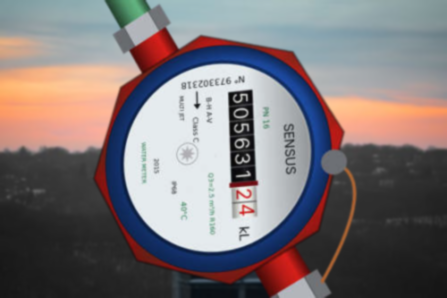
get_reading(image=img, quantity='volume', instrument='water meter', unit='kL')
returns 505631.24 kL
